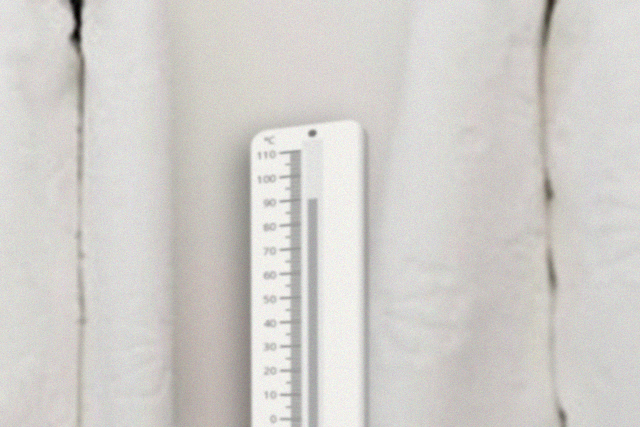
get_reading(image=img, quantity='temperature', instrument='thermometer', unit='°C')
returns 90 °C
